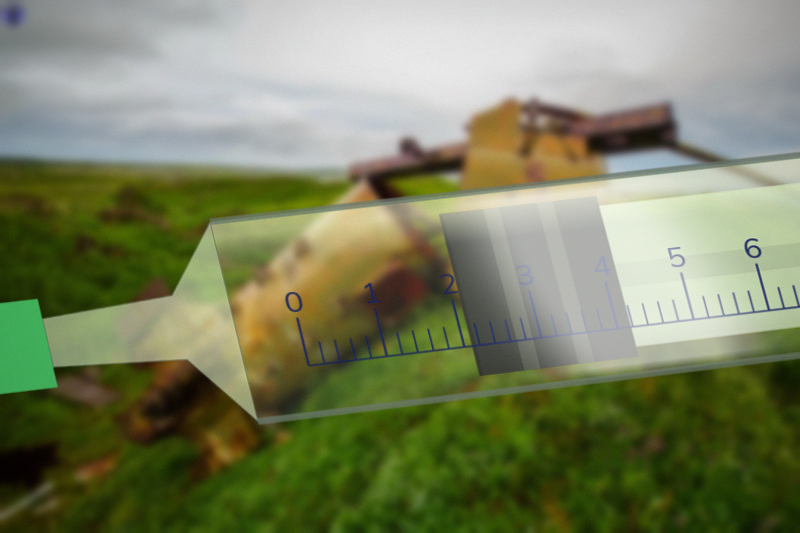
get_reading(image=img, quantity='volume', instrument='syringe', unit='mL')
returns 2.1 mL
